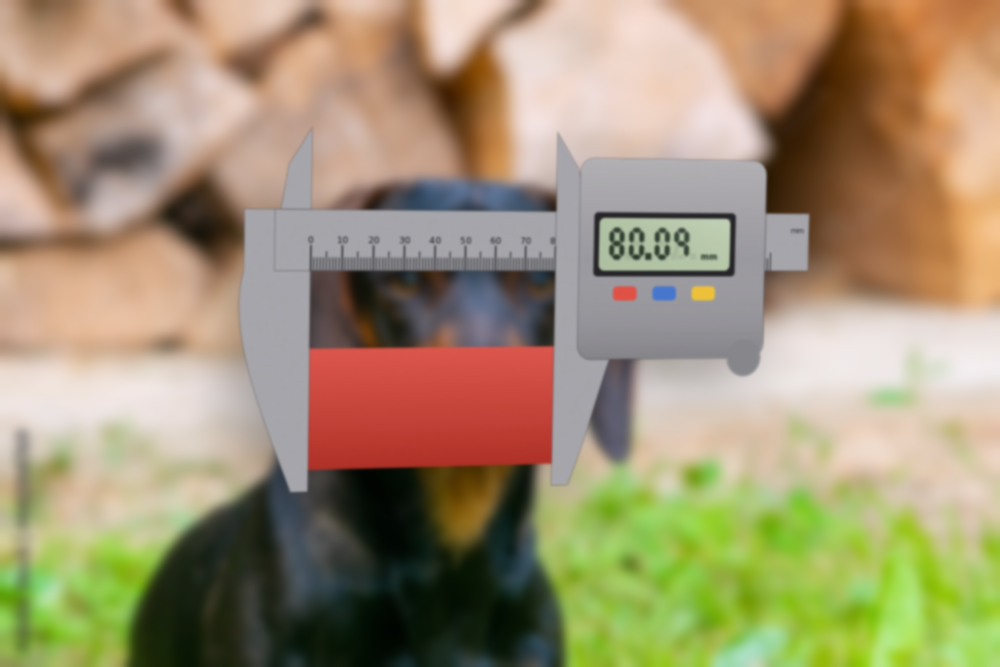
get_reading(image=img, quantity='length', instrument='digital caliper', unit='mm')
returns 80.09 mm
